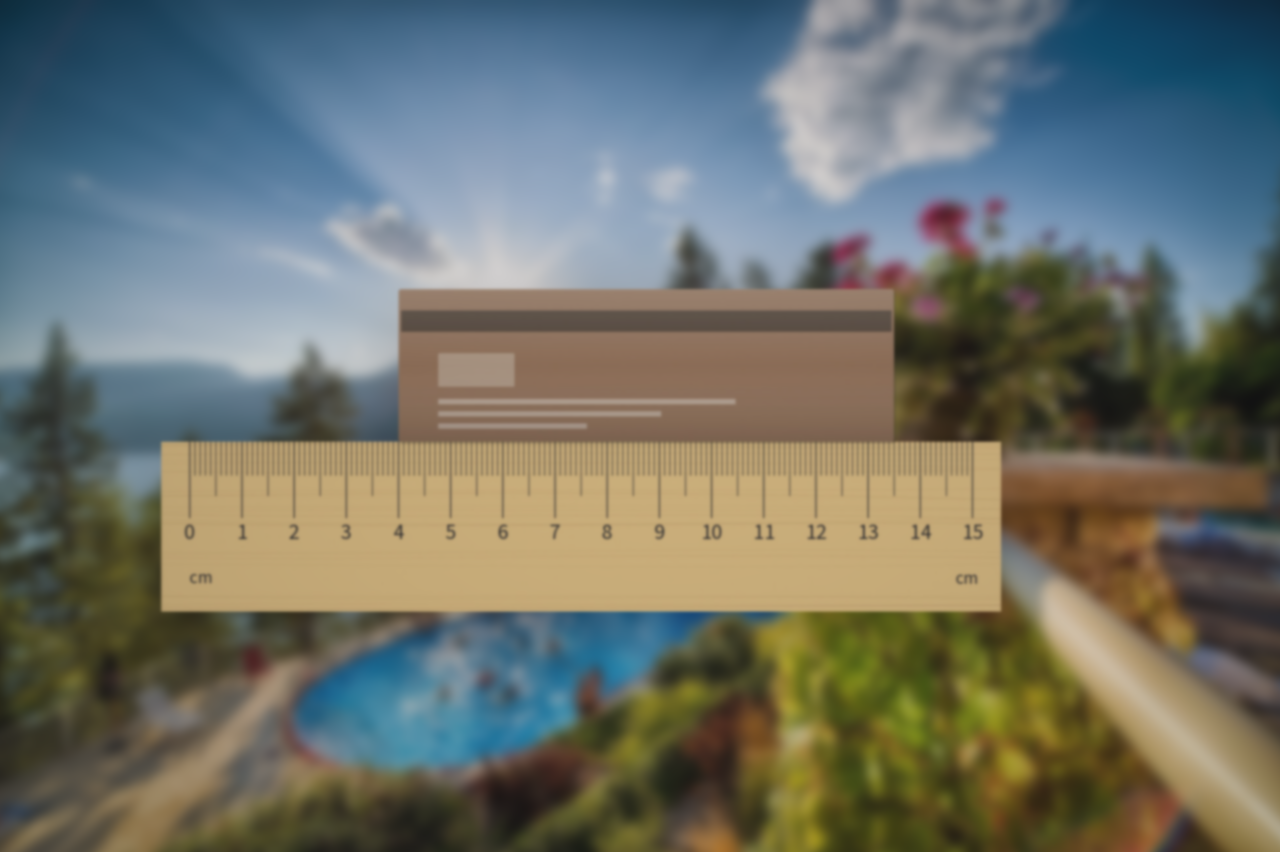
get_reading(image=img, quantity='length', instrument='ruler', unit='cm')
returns 9.5 cm
